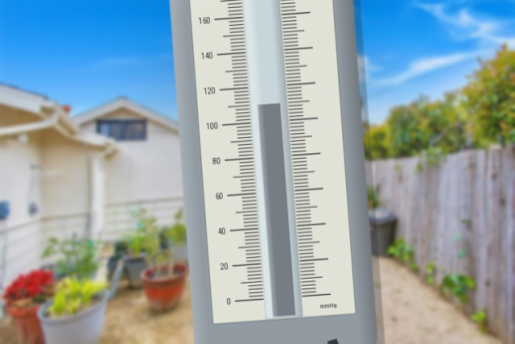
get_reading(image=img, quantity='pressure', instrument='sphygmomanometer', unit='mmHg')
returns 110 mmHg
